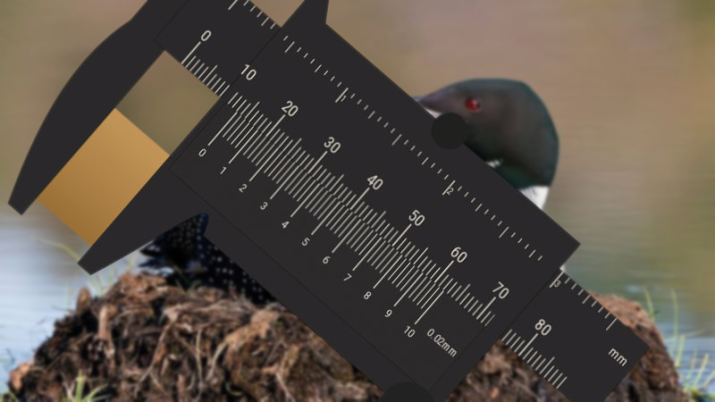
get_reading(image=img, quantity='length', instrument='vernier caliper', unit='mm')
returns 13.2 mm
